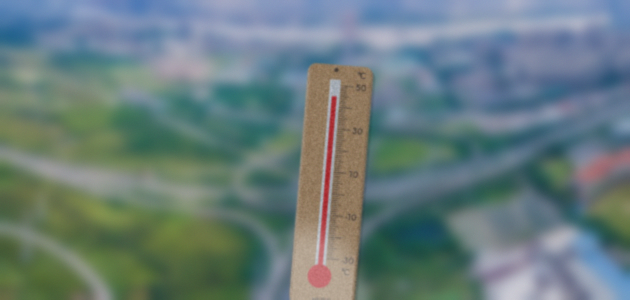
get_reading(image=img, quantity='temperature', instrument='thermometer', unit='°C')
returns 45 °C
